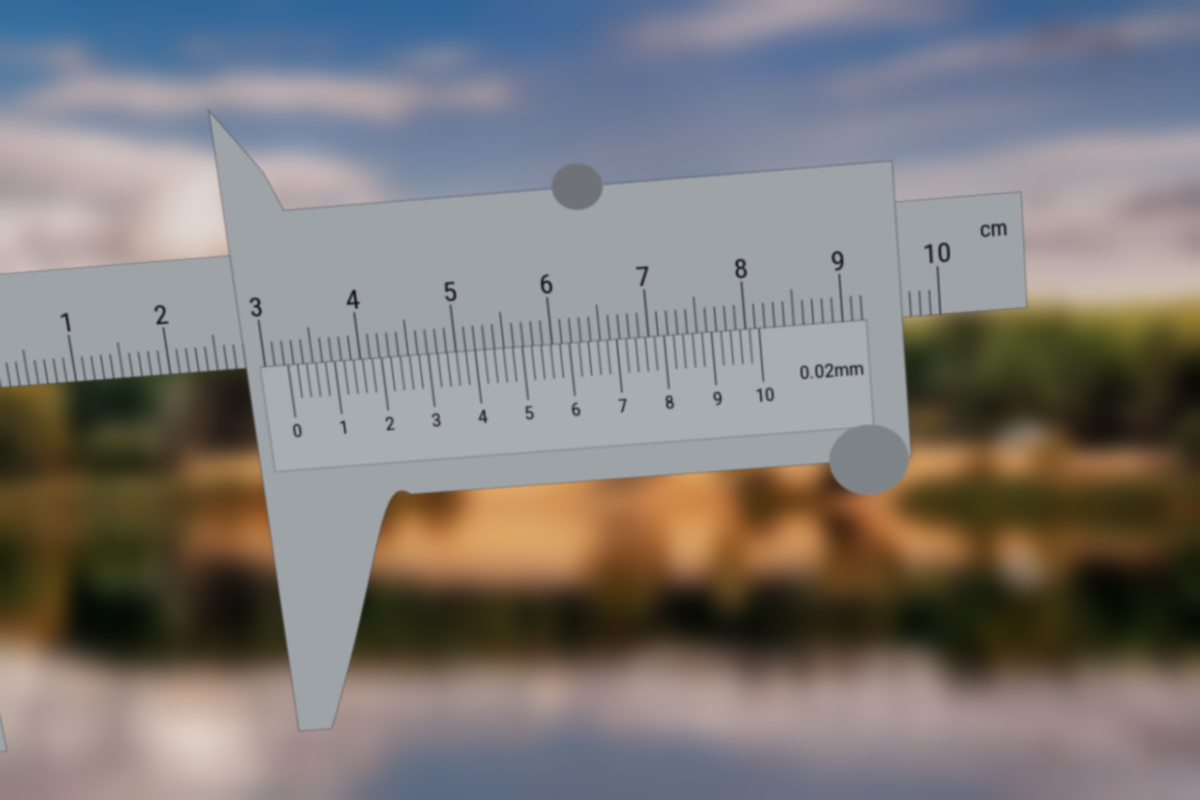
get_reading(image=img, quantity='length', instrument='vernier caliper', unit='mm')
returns 32.4 mm
